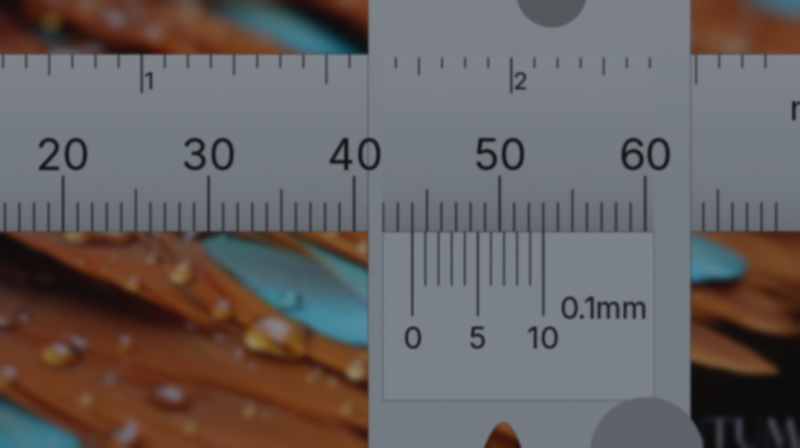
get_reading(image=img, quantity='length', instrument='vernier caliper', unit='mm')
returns 44.0 mm
